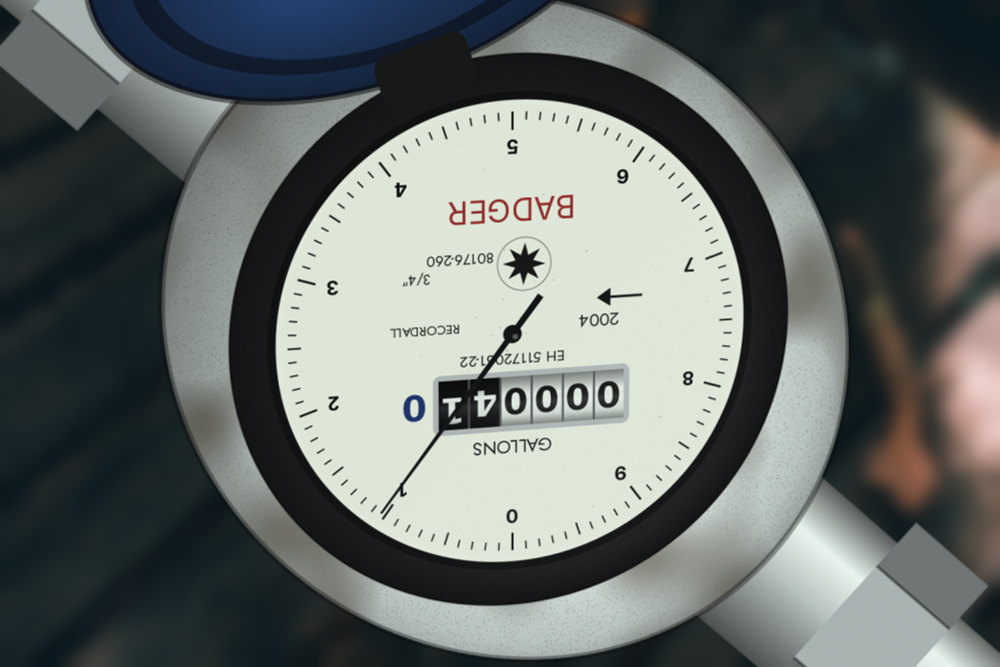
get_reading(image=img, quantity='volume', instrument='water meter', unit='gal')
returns 411.0 gal
